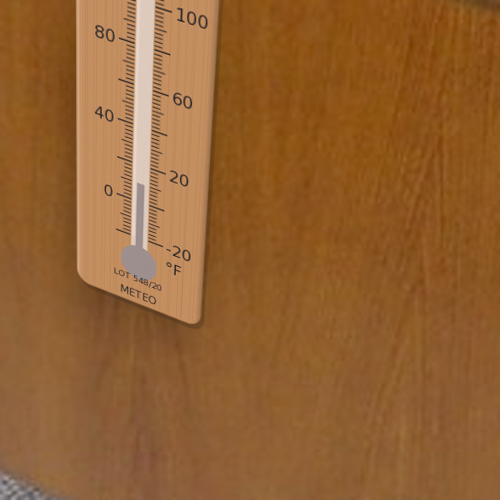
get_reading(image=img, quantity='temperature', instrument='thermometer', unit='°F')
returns 10 °F
